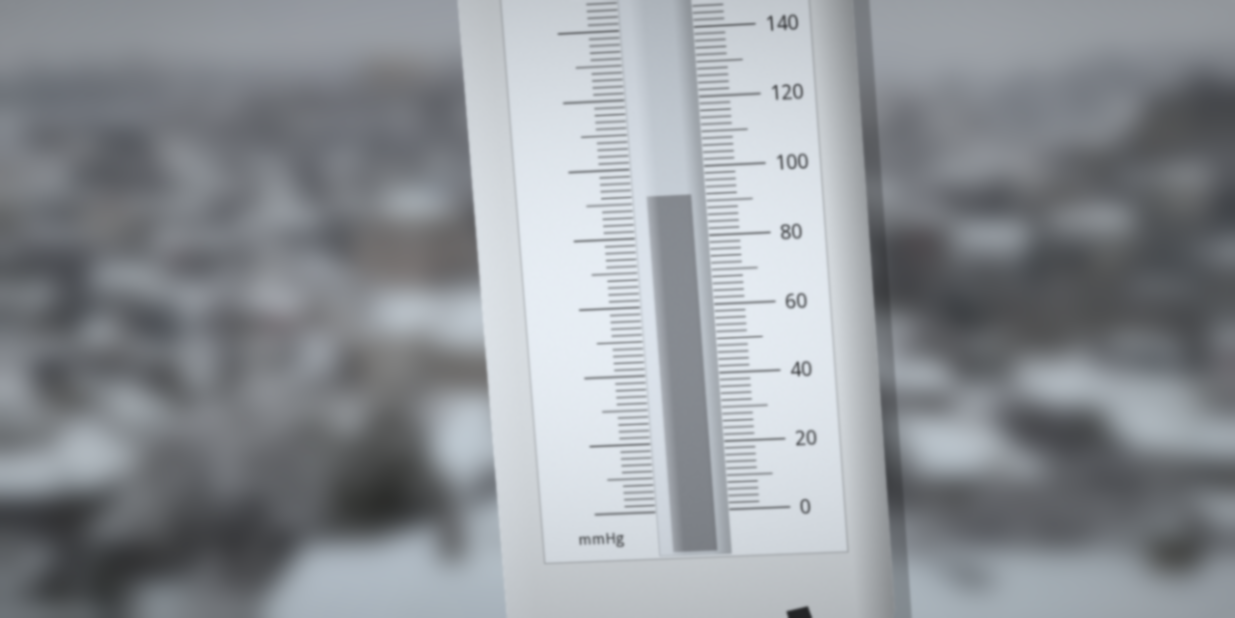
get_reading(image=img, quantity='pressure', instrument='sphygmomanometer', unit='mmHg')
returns 92 mmHg
